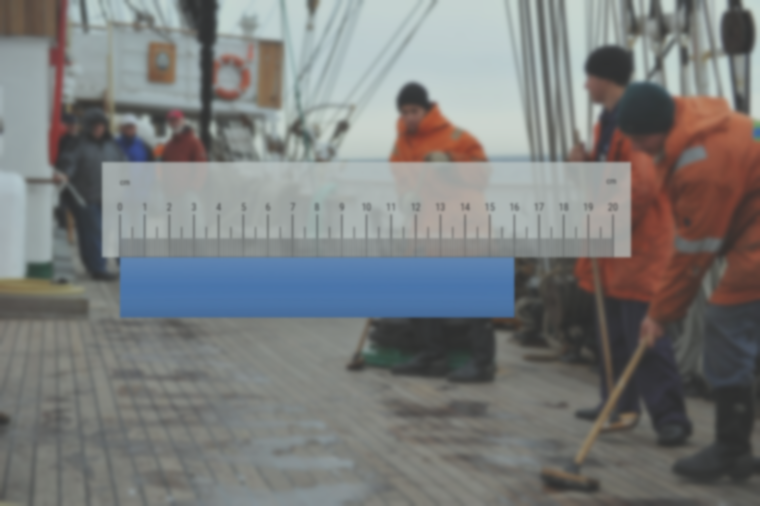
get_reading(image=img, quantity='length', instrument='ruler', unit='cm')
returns 16 cm
